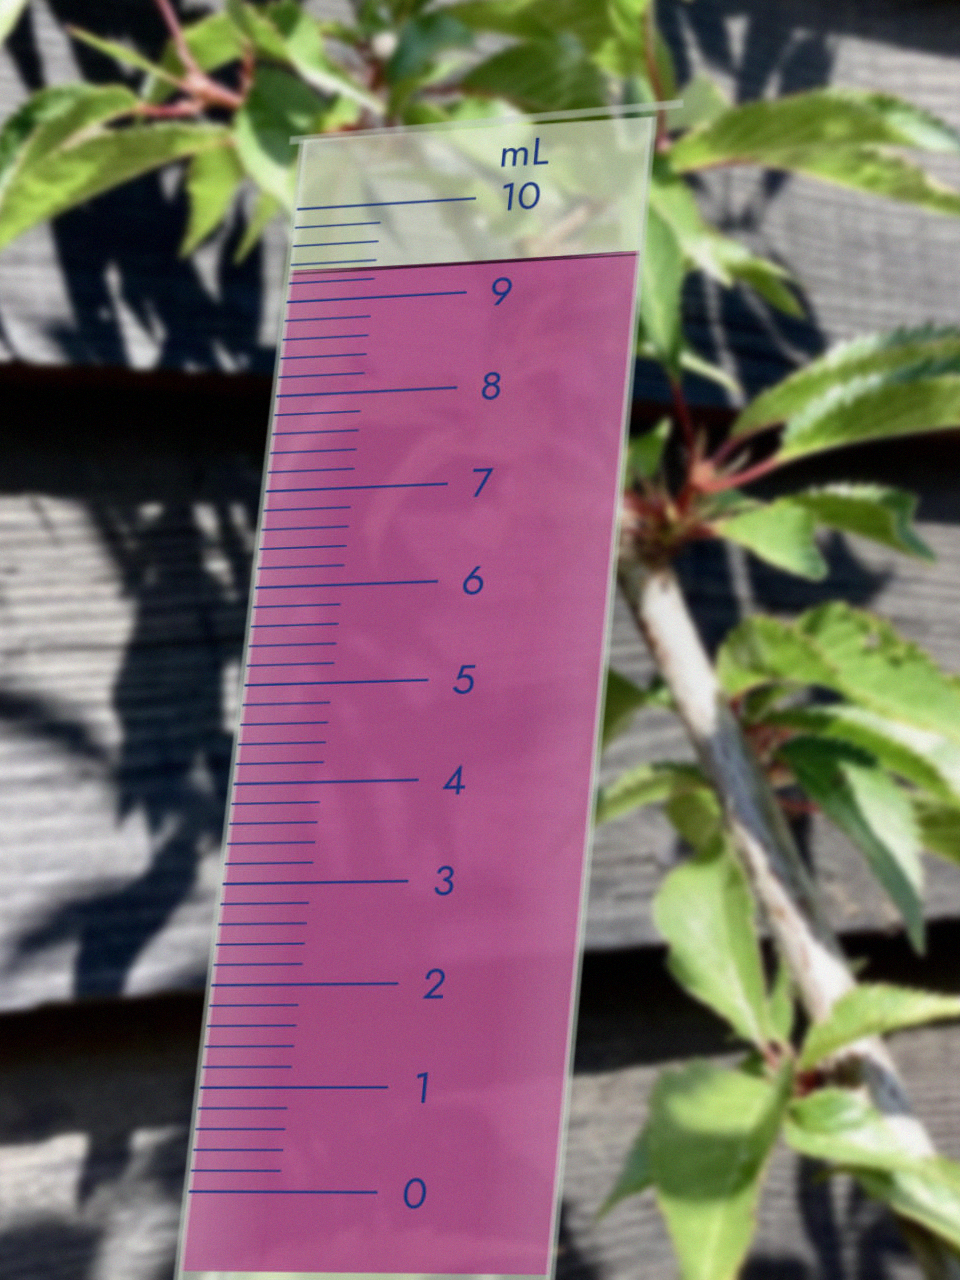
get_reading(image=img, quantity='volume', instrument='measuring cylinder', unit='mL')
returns 9.3 mL
